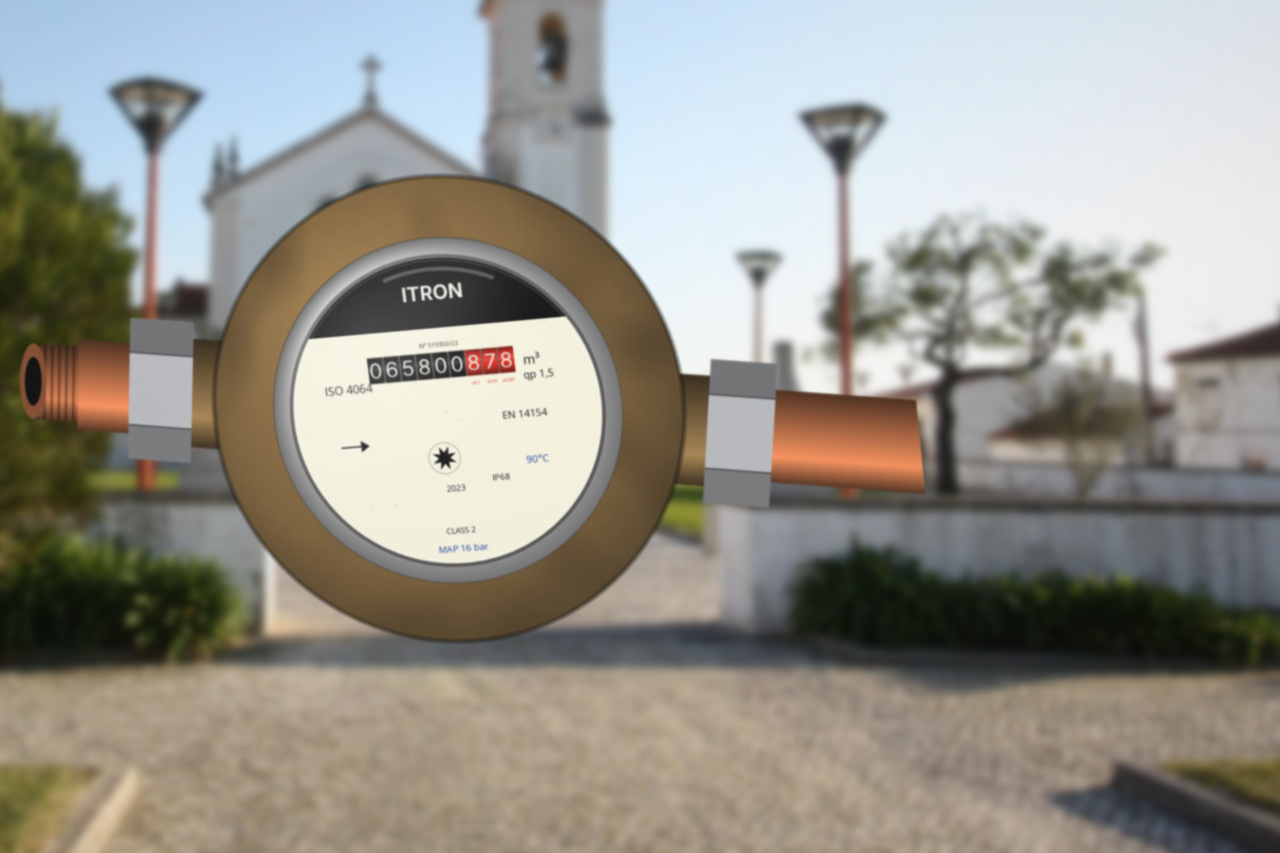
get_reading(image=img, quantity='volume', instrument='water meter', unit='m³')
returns 65800.878 m³
